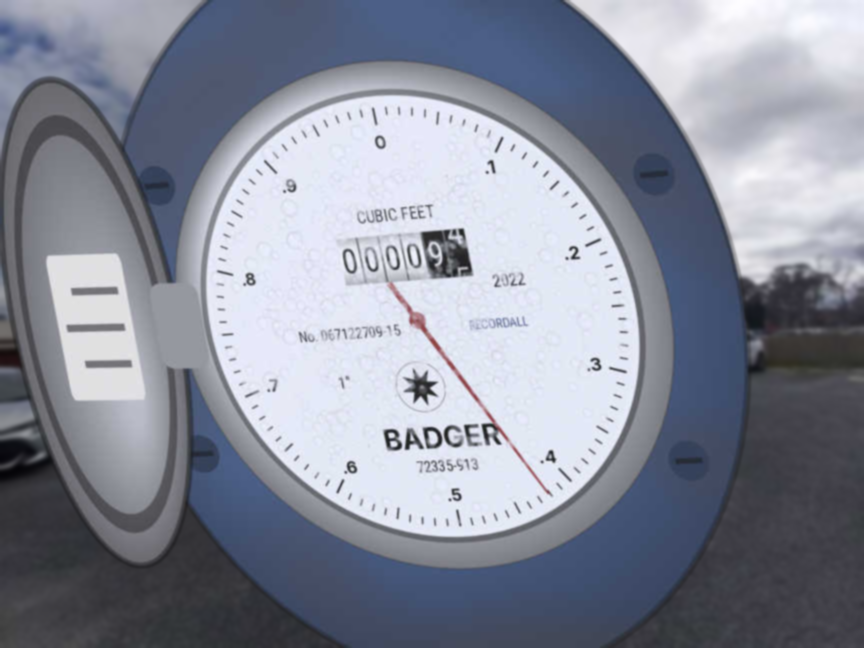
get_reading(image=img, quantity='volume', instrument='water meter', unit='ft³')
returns 94.42 ft³
